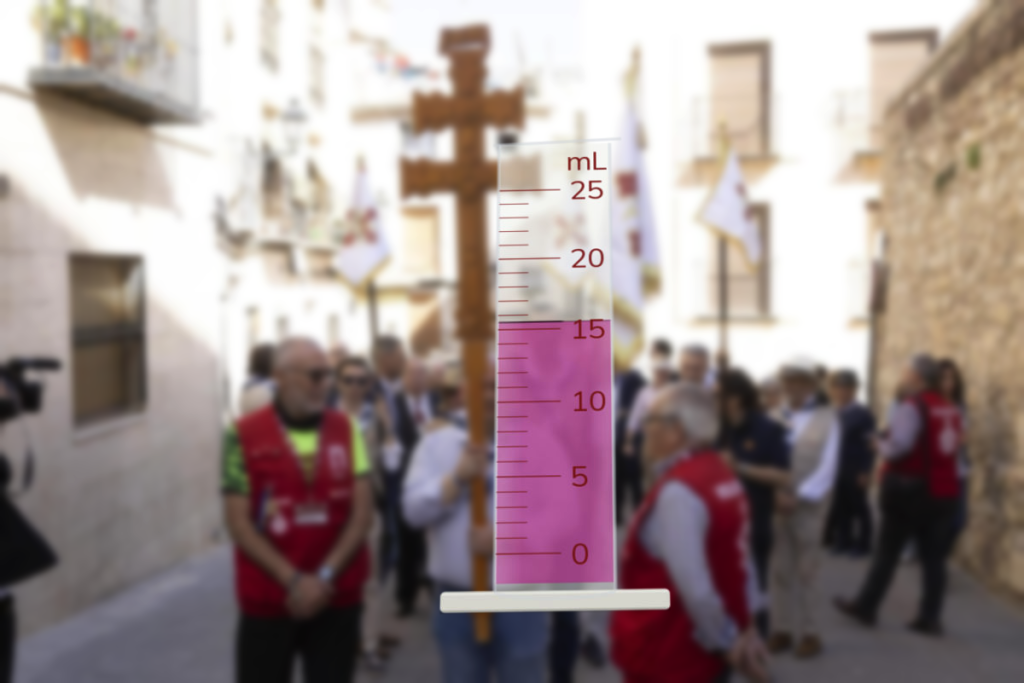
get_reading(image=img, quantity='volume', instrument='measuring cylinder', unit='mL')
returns 15.5 mL
